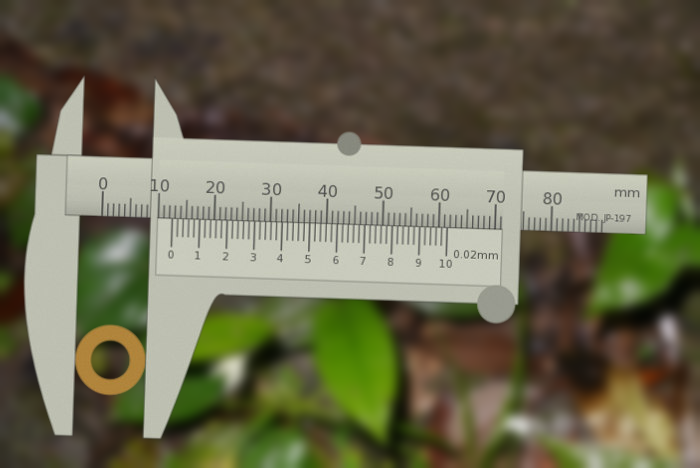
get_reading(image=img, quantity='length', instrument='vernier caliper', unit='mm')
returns 12.5 mm
